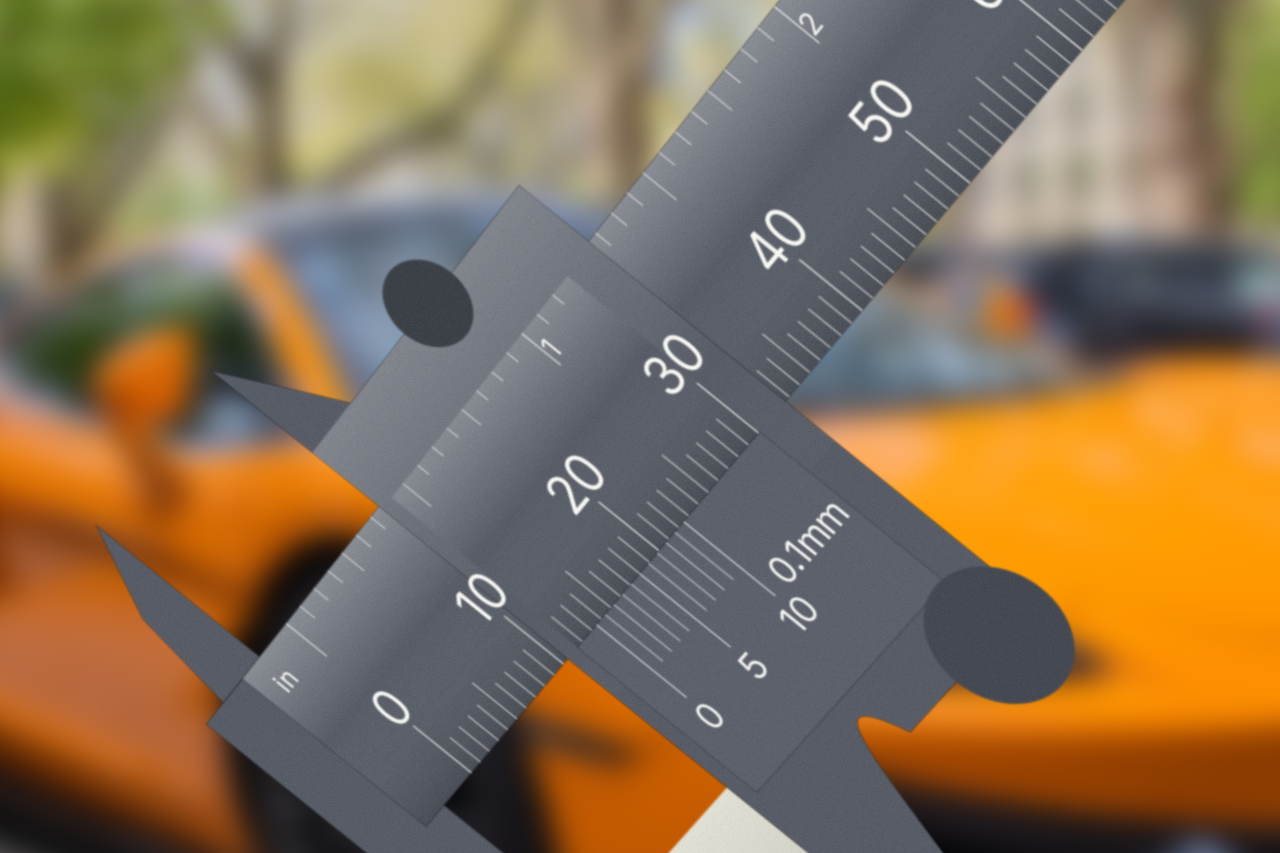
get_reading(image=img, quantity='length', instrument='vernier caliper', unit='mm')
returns 13.5 mm
